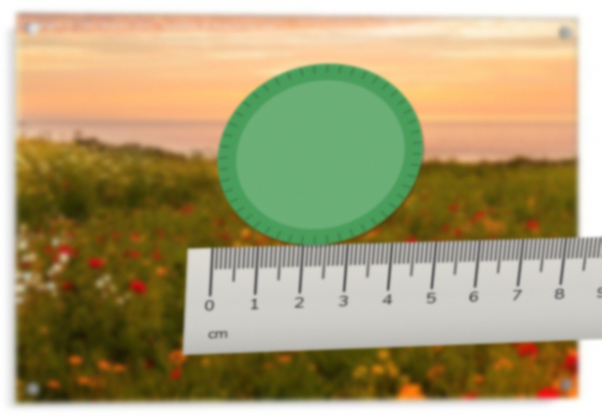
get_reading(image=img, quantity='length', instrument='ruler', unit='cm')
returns 4.5 cm
